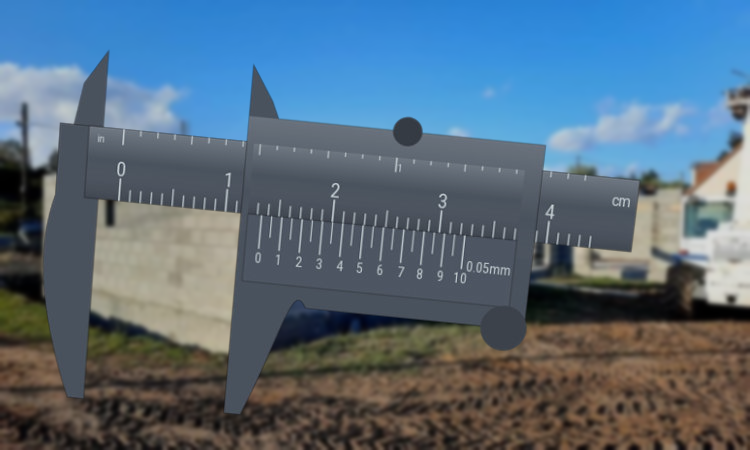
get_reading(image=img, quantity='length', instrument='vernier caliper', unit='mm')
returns 13.4 mm
